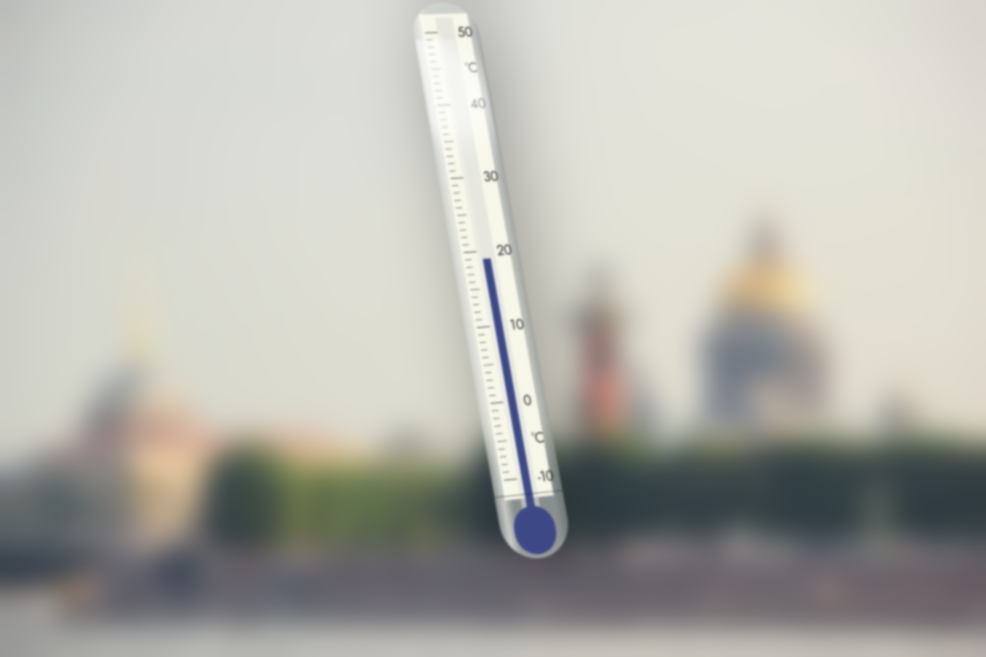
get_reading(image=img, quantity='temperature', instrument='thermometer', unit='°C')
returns 19 °C
